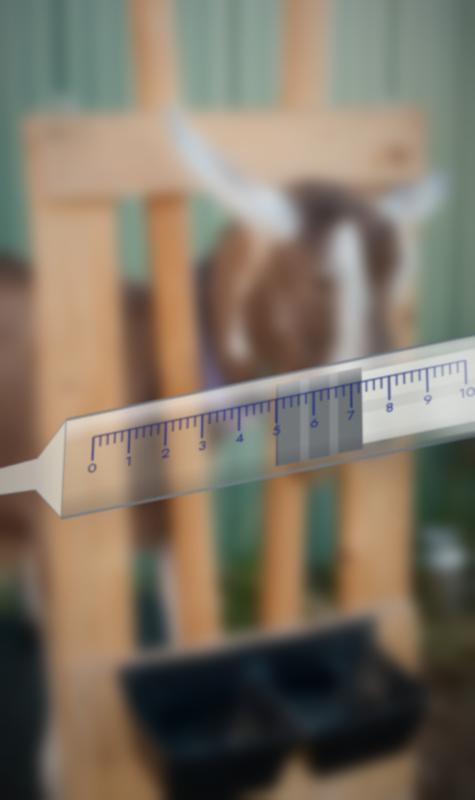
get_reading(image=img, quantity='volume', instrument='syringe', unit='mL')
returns 5 mL
